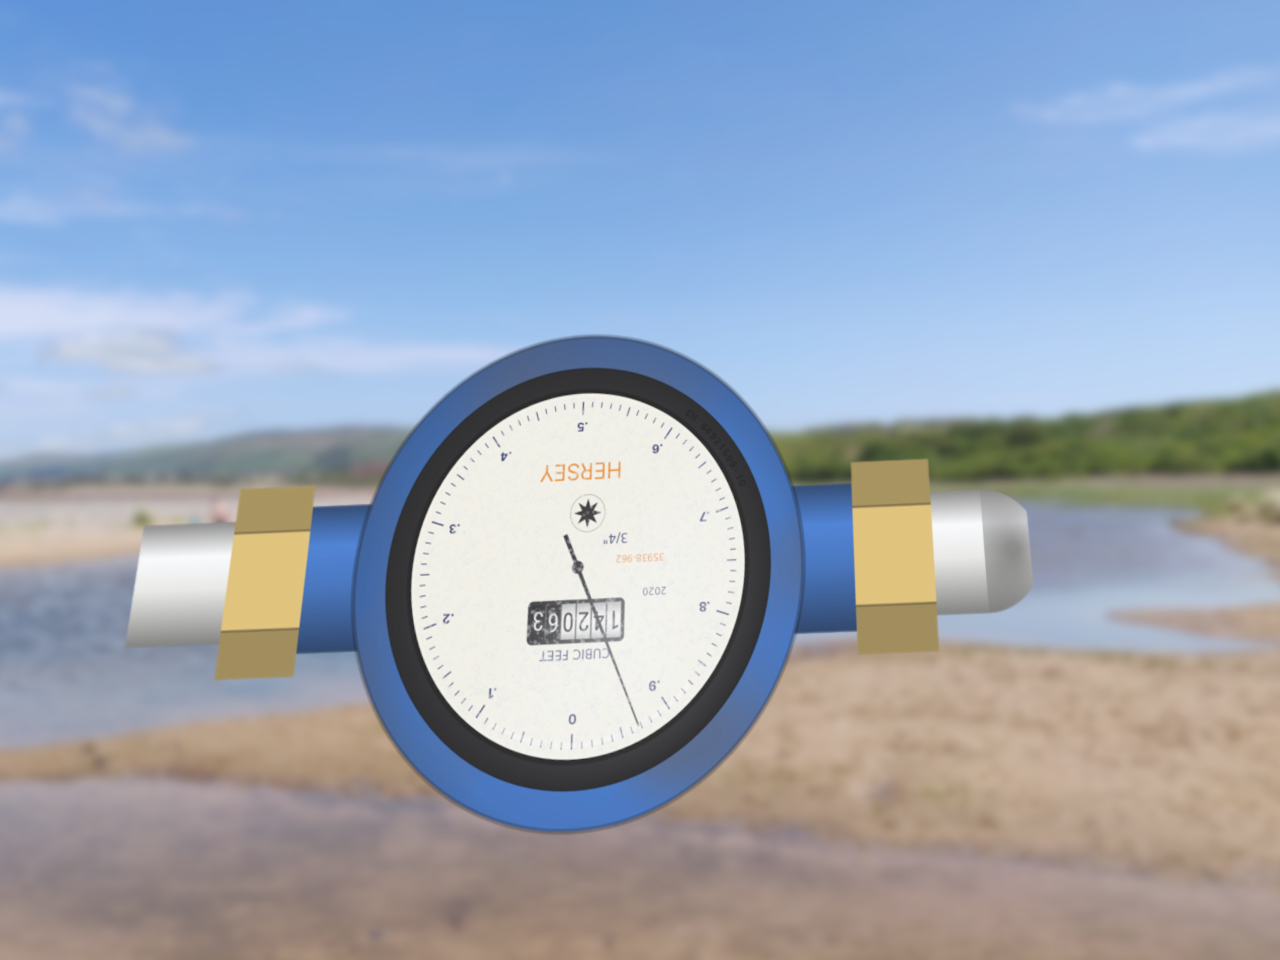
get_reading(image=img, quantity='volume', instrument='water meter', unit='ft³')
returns 142062.93 ft³
